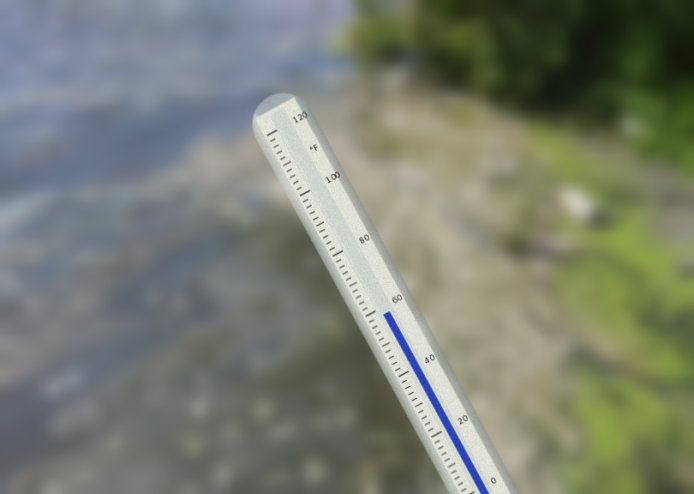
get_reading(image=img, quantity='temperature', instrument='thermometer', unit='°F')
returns 58 °F
